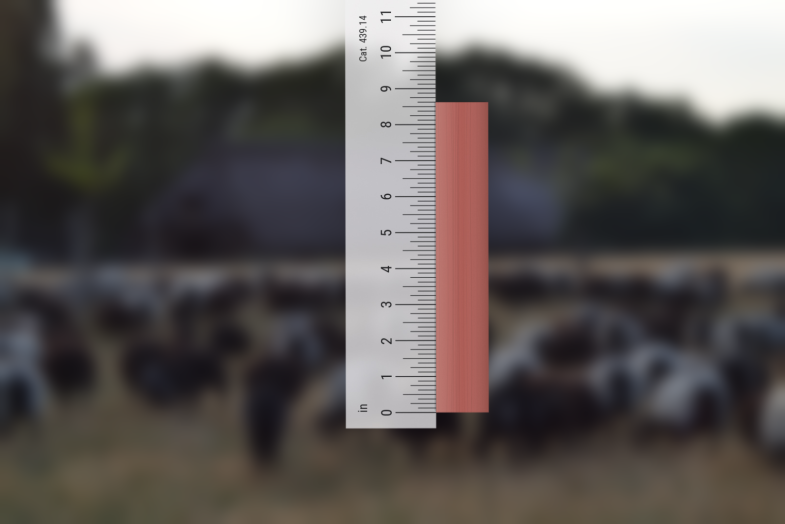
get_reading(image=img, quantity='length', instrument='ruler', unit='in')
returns 8.625 in
